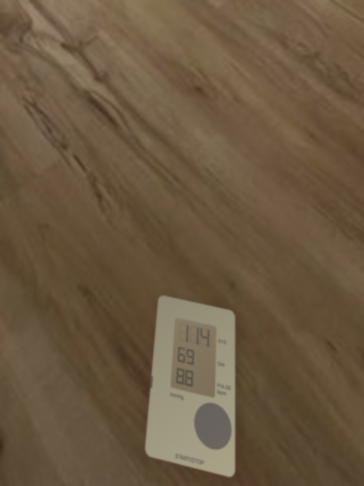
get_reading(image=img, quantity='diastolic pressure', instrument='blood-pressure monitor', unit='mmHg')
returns 69 mmHg
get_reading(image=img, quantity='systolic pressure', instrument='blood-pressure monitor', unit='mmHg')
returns 114 mmHg
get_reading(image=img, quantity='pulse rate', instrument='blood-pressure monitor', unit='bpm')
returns 88 bpm
